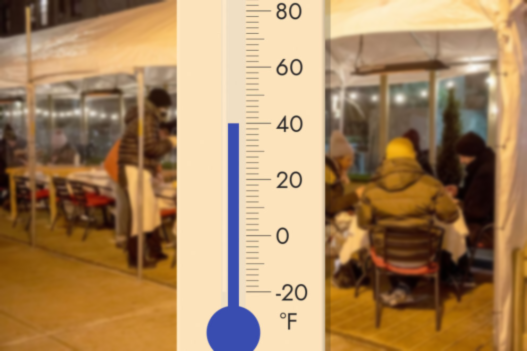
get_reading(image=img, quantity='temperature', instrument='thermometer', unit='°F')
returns 40 °F
